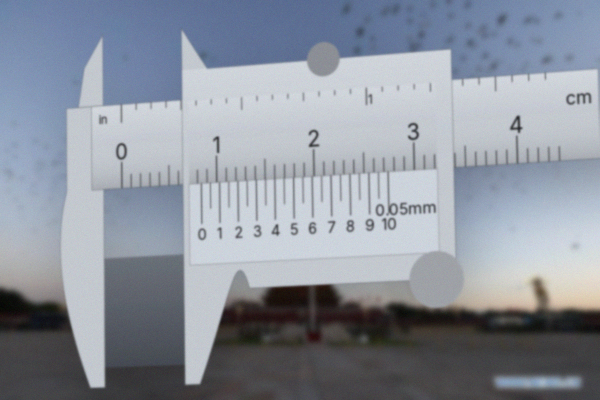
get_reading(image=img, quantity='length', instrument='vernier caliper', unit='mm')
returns 8.4 mm
